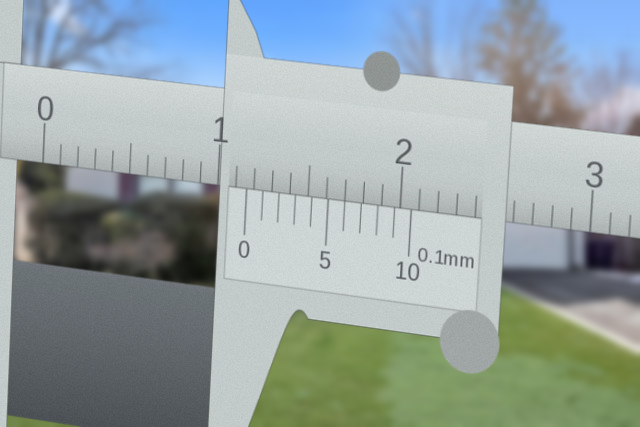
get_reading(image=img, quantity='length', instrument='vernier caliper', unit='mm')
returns 11.6 mm
